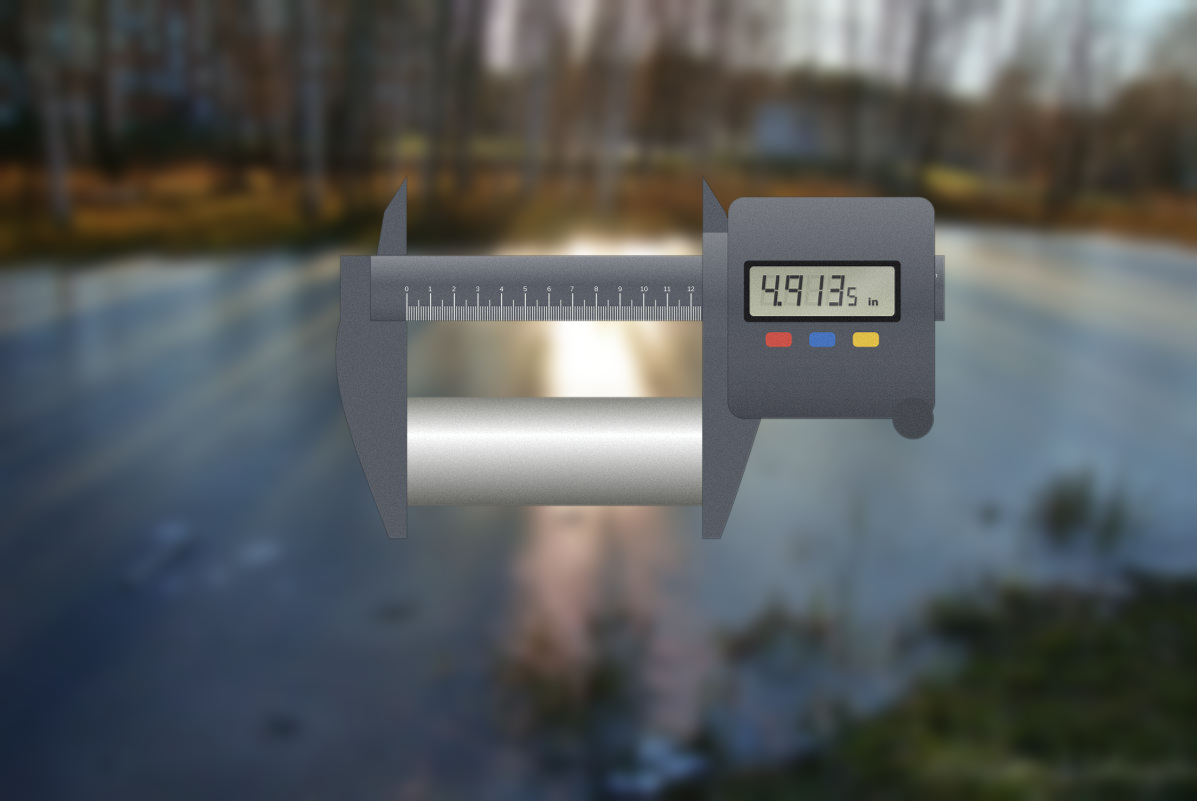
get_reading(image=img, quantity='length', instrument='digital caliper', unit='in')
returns 4.9135 in
